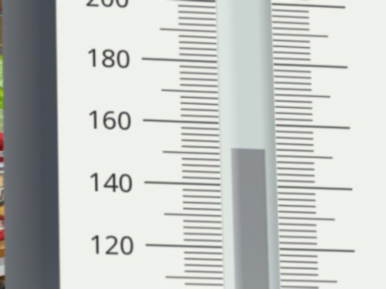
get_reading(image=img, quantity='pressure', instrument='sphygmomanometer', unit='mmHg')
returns 152 mmHg
